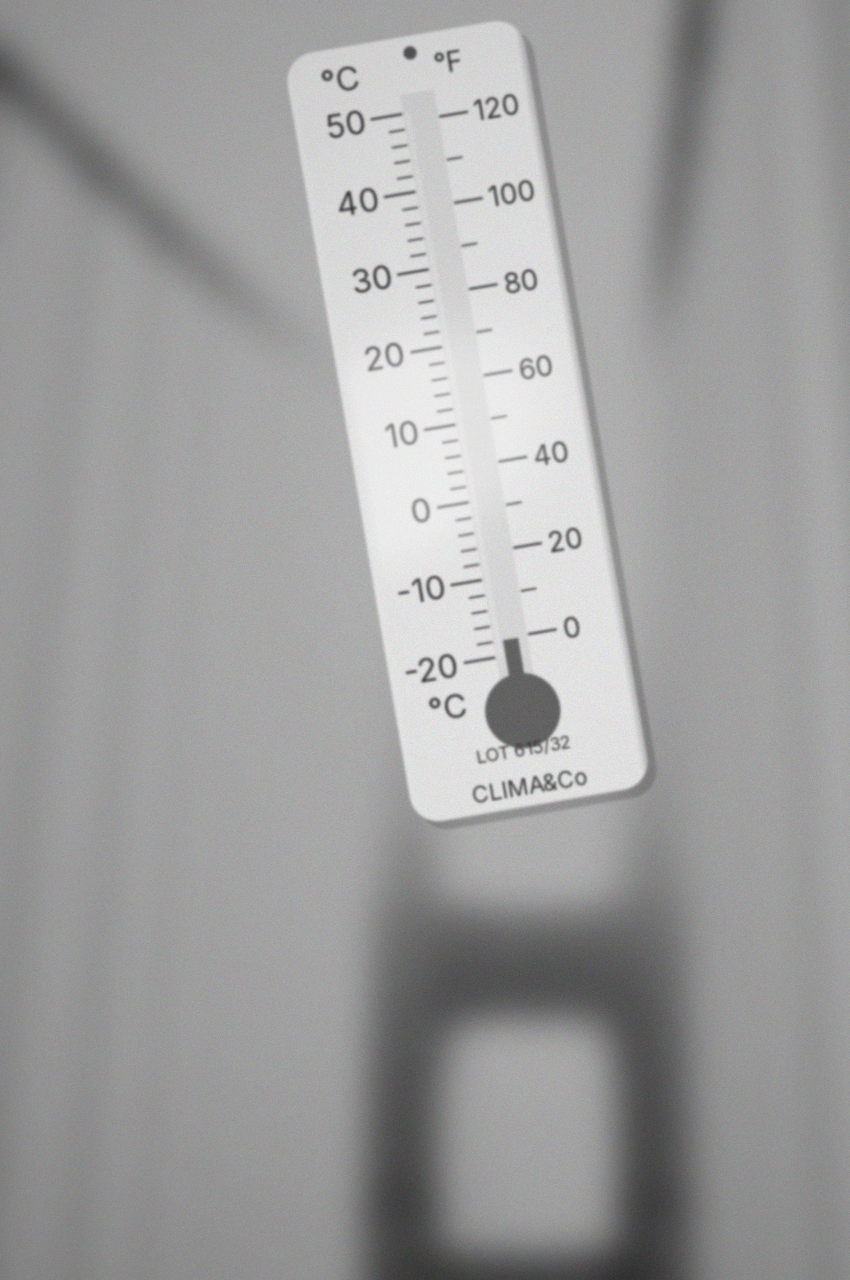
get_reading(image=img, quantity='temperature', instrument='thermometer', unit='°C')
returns -18 °C
